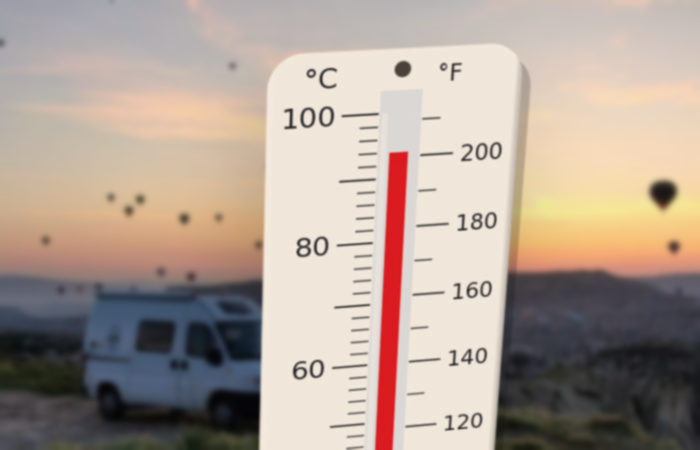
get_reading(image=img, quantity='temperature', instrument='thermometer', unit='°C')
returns 94 °C
